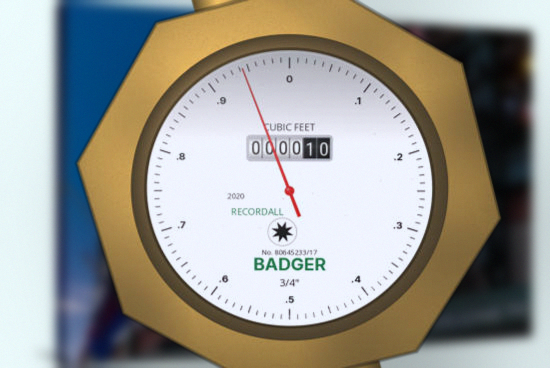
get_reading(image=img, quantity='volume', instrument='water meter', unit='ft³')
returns 9.94 ft³
